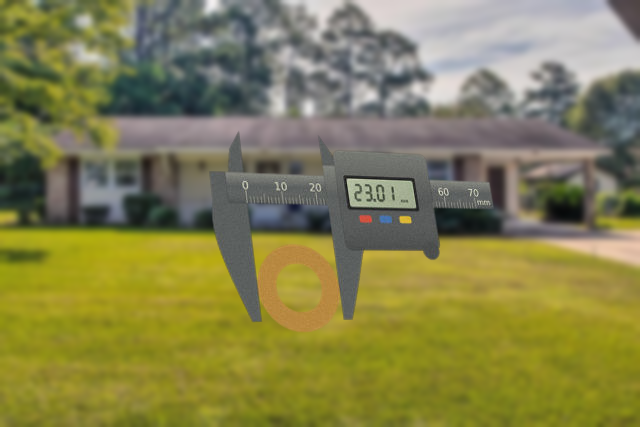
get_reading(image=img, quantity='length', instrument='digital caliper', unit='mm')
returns 23.01 mm
